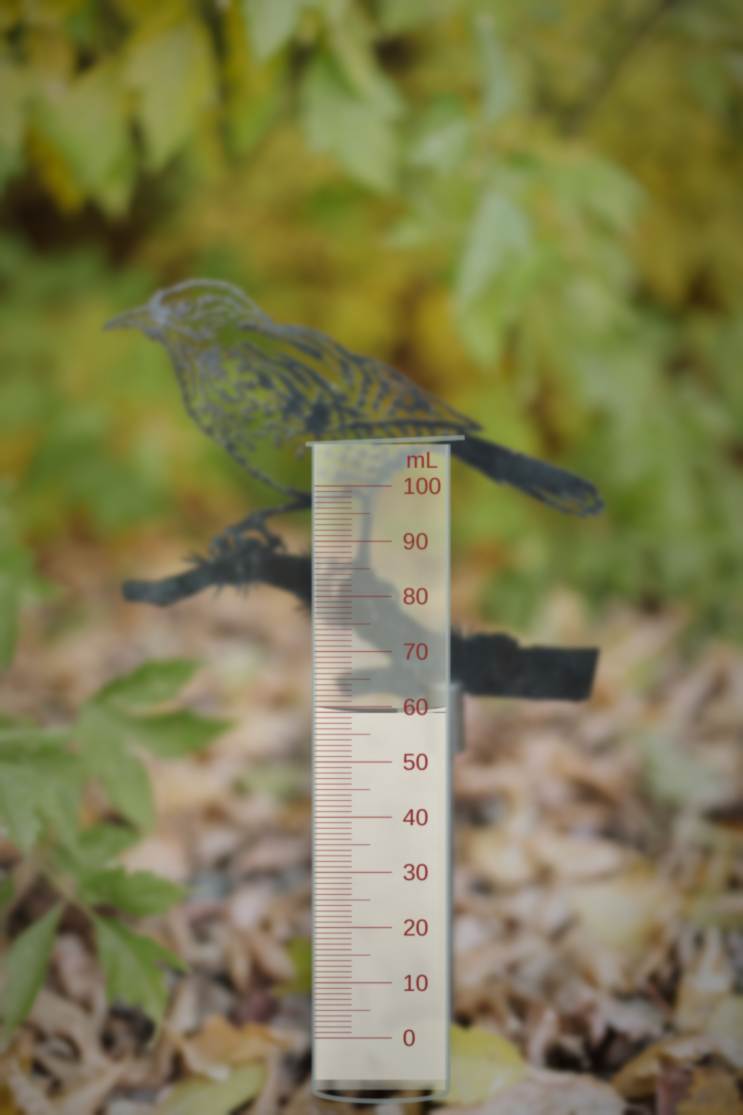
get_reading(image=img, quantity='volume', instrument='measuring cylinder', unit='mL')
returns 59 mL
